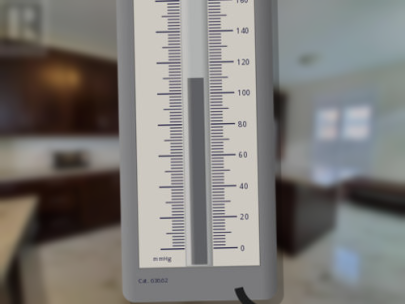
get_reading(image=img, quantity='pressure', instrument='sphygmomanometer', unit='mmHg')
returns 110 mmHg
